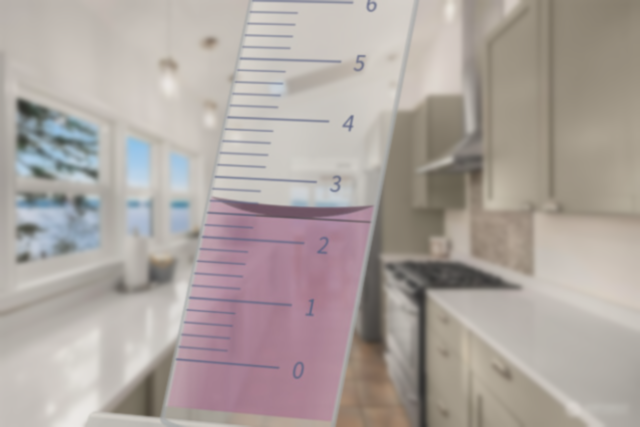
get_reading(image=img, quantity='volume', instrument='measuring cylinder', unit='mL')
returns 2.4 mL
